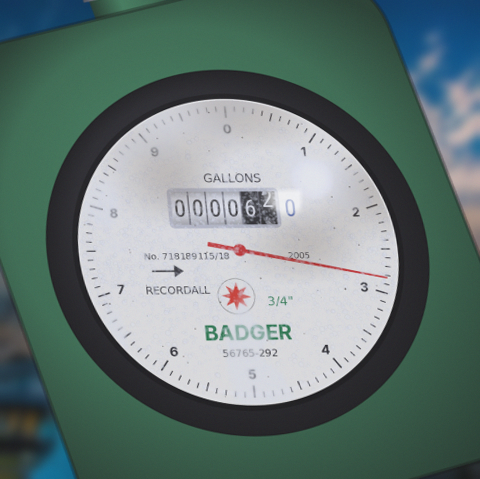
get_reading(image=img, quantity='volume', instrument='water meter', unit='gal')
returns 622.8 gal
